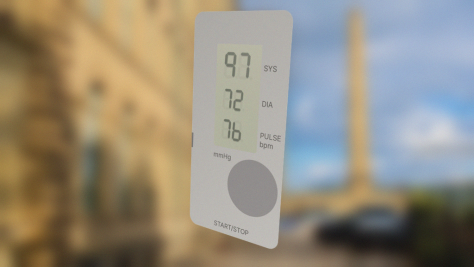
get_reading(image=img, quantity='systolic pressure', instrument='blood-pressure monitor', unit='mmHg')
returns 97 mmHg
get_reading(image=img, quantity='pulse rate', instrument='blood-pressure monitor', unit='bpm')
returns 76 bpm
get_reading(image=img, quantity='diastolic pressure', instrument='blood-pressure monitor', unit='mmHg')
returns 72 mmHg
